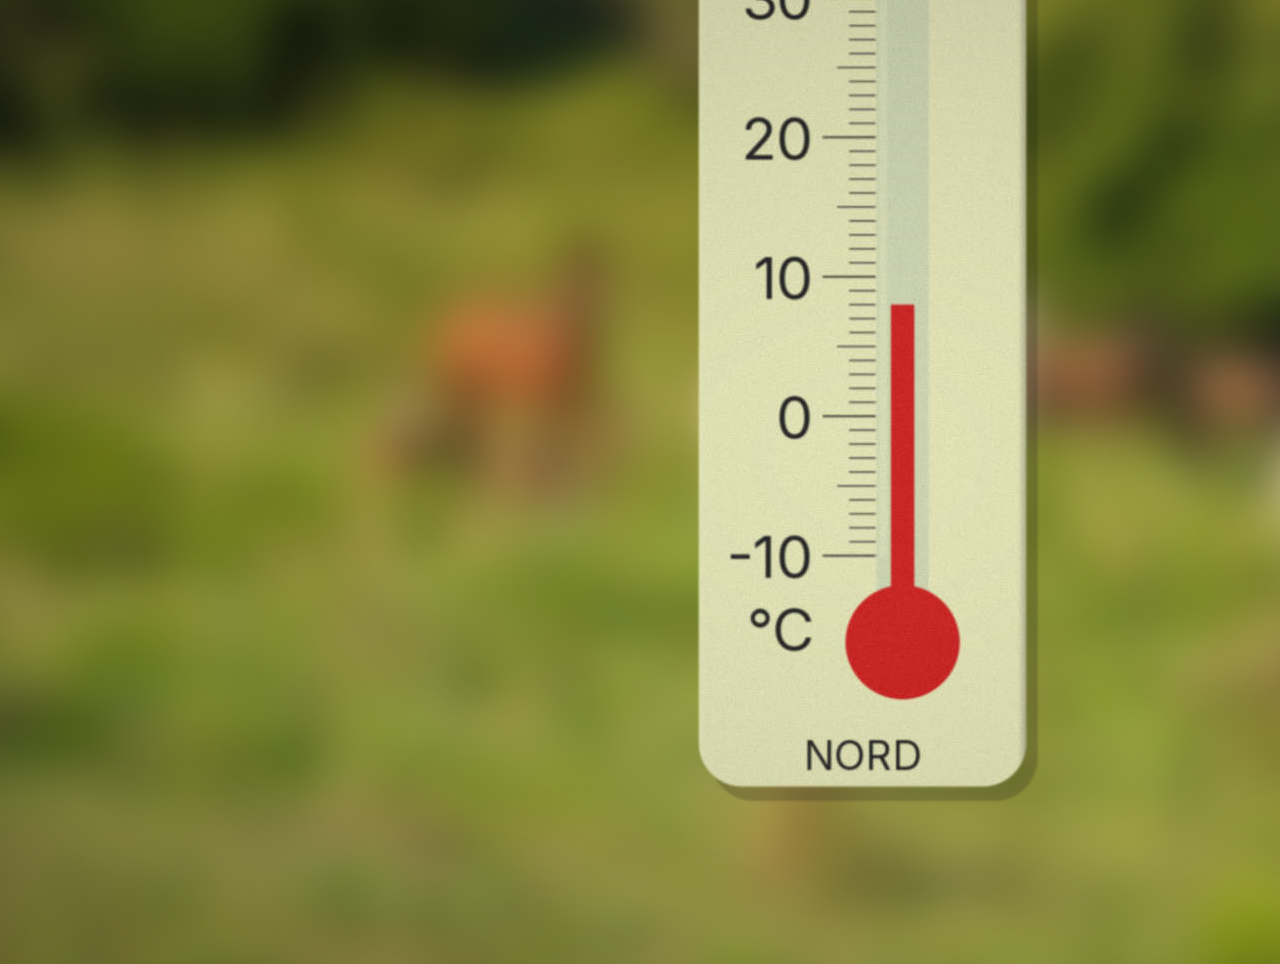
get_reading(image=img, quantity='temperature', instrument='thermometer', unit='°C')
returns 8 °C
